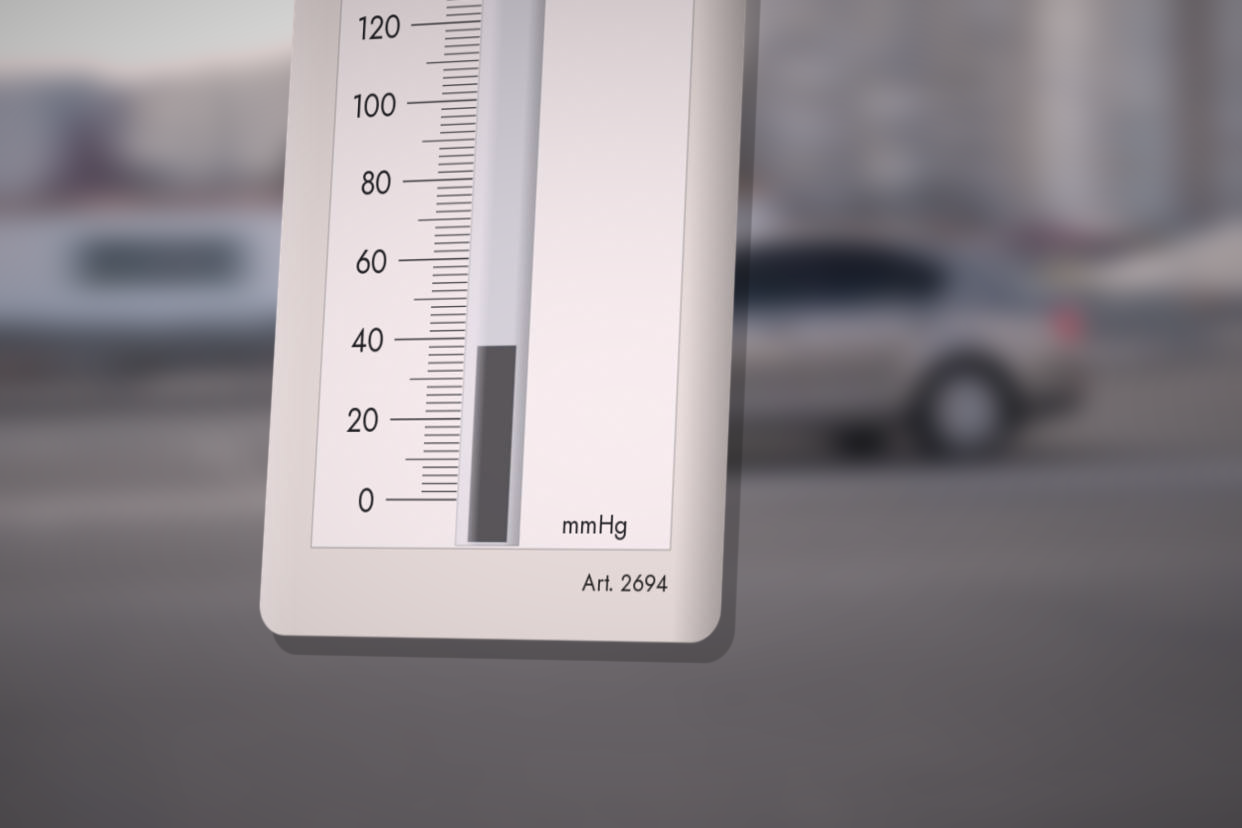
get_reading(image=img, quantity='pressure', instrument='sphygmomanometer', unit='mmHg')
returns 38 mmHg
